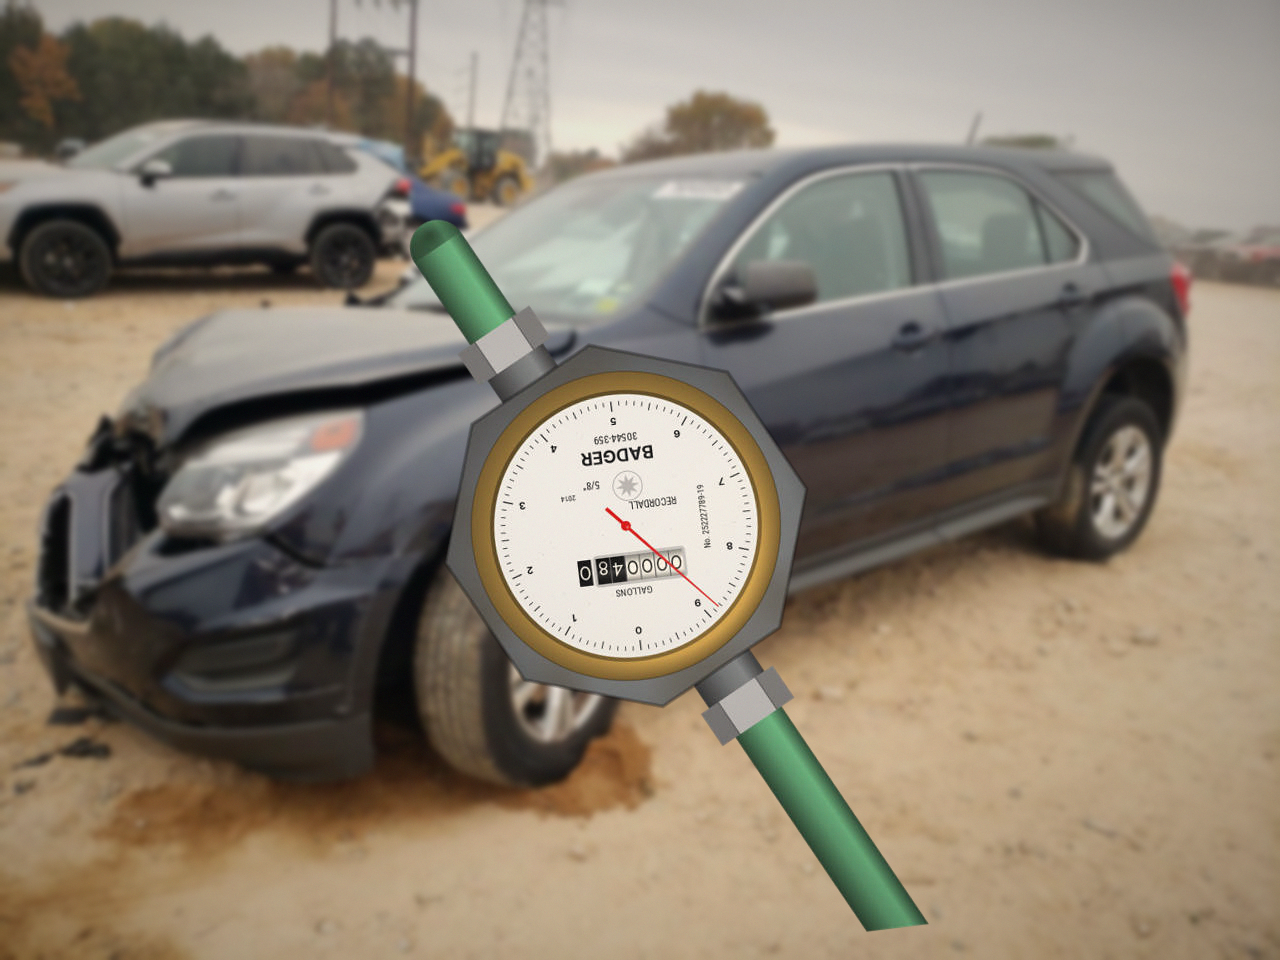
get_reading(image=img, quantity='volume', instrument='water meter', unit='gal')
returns 478.8 gal
